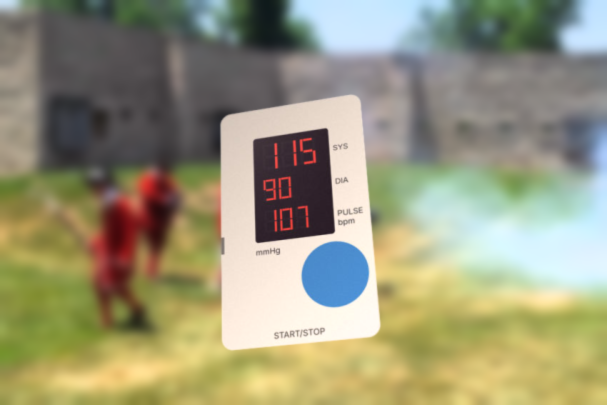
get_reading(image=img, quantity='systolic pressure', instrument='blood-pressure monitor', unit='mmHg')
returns 115 mmHg
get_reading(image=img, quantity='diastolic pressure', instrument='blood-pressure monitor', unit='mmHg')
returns 90 mmHg
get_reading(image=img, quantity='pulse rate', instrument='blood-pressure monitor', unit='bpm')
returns 107 bpm
